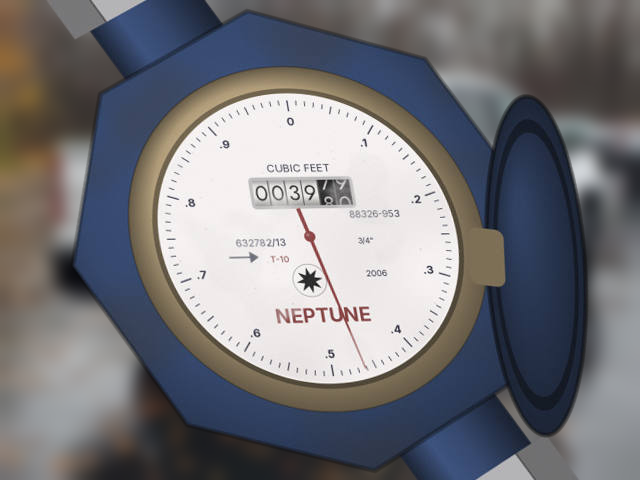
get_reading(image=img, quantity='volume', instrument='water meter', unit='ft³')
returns 3979.46 ft³
